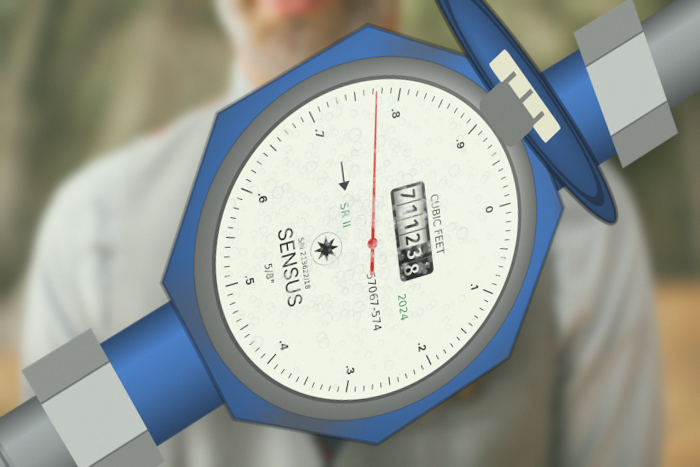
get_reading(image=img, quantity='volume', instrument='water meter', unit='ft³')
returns 711237.77 ft³
